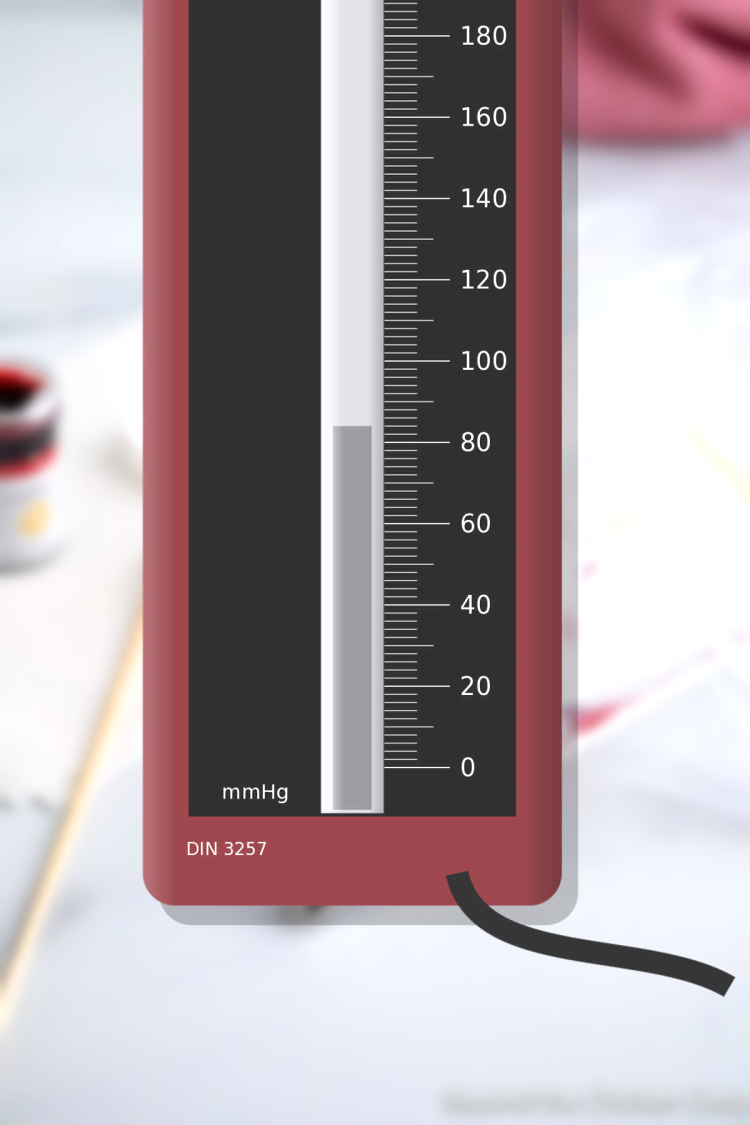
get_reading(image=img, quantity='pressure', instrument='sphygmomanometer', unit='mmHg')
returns 84 mmHg
